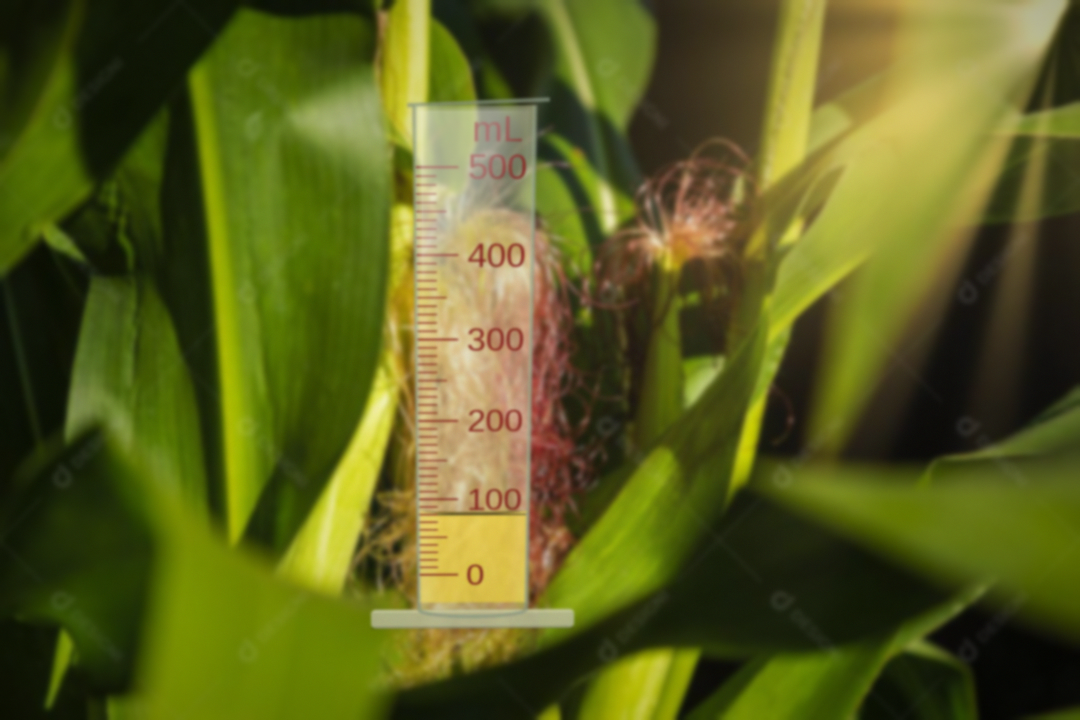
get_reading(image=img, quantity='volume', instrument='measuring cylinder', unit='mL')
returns 80 mL
